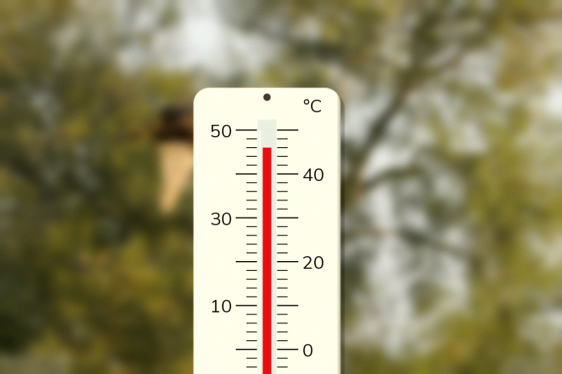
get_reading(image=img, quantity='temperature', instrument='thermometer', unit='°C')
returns 46 °C
